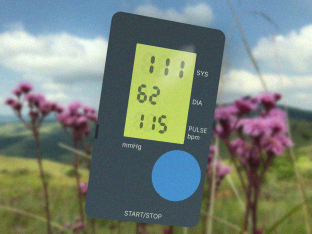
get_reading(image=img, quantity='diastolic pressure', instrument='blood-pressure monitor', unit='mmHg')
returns 62 mmHg
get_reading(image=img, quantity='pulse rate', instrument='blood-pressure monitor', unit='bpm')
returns 115 bpm
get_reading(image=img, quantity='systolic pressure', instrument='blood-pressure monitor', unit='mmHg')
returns 111 mmHg
